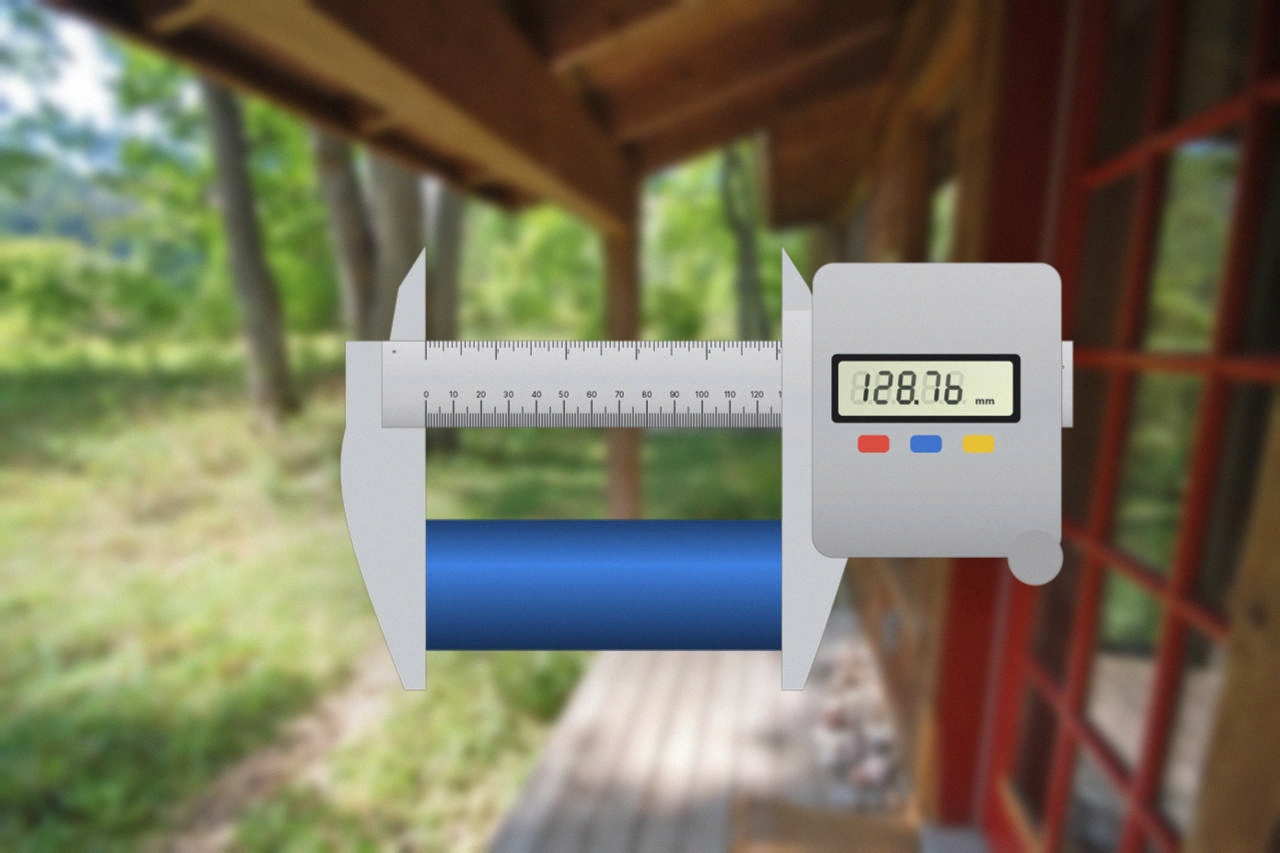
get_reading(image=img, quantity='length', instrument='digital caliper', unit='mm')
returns 128.76 mm
